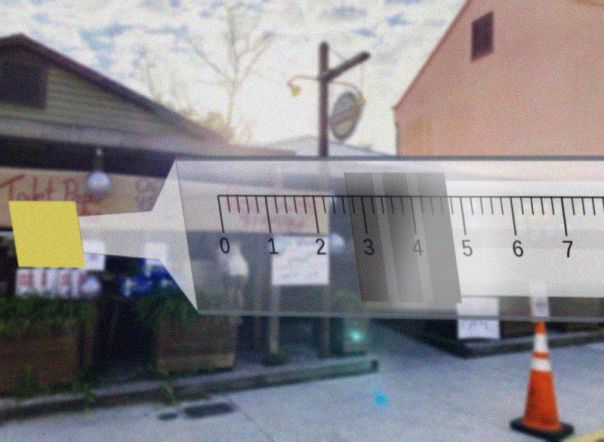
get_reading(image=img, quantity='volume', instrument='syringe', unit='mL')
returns 2.7 mL
